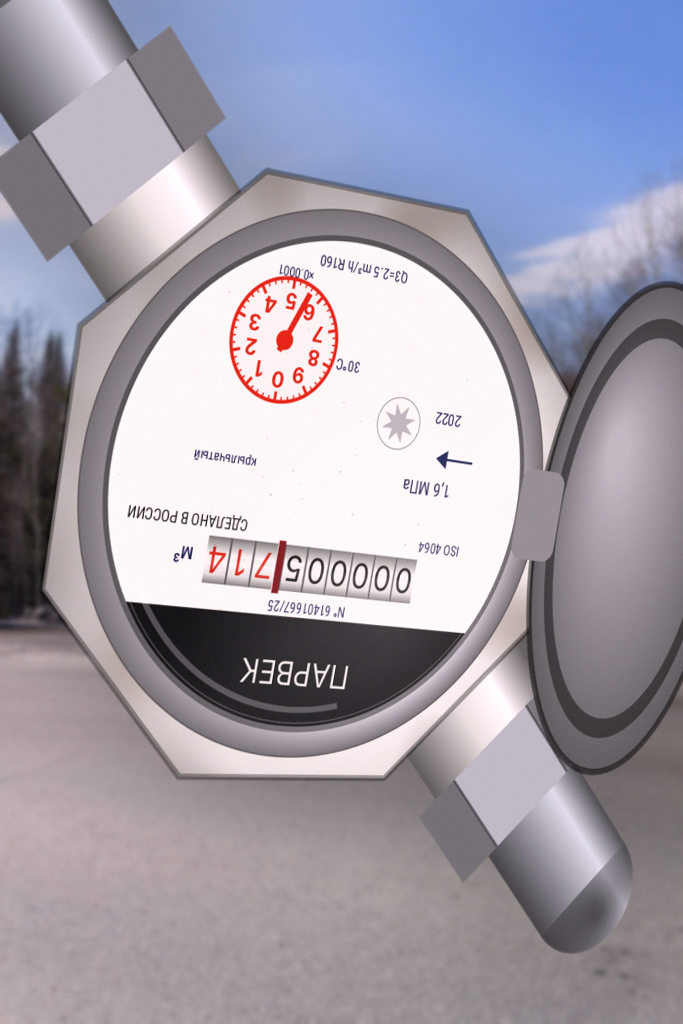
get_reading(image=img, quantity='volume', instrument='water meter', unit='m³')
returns 5.7145 m³
